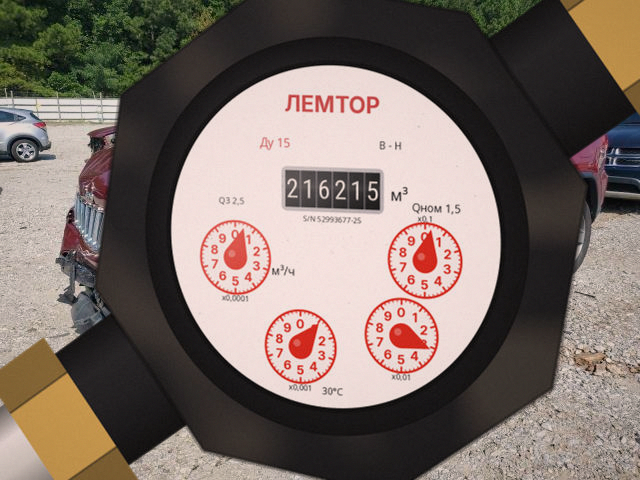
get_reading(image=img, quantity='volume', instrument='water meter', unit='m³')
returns 216215.0310 m³
